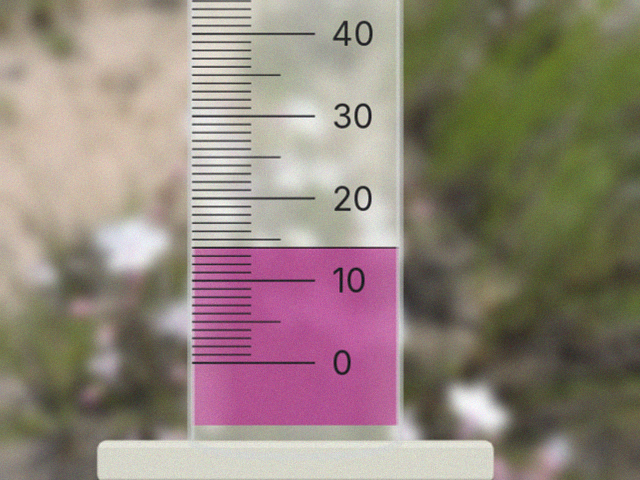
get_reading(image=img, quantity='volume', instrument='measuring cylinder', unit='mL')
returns 14 mL
